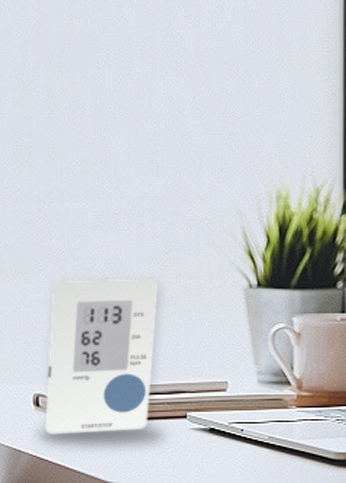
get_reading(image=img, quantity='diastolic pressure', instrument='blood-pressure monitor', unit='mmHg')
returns 62 mmHg
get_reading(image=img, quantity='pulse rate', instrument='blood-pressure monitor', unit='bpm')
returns 76 bpm
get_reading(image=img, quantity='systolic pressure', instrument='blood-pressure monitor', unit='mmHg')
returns 113 mmHg
